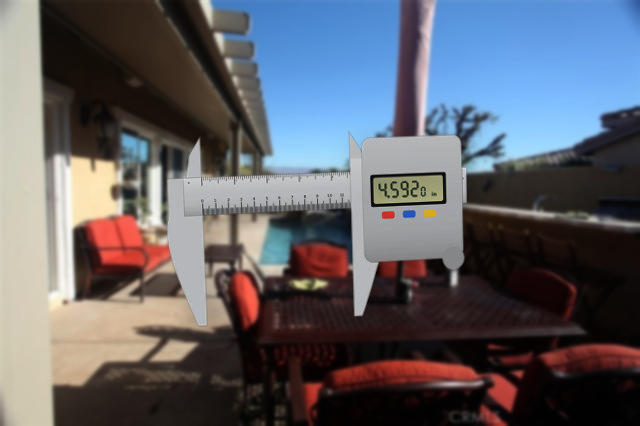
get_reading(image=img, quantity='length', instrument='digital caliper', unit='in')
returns 4.5920 in
